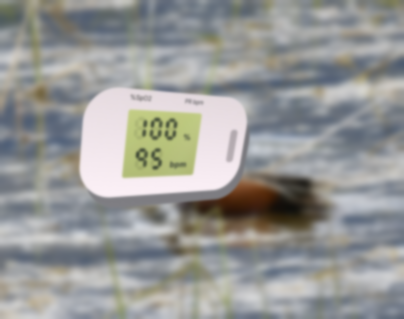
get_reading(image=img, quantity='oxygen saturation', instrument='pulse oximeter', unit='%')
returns 100 %
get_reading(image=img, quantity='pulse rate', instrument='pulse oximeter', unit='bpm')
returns 95 bpm
